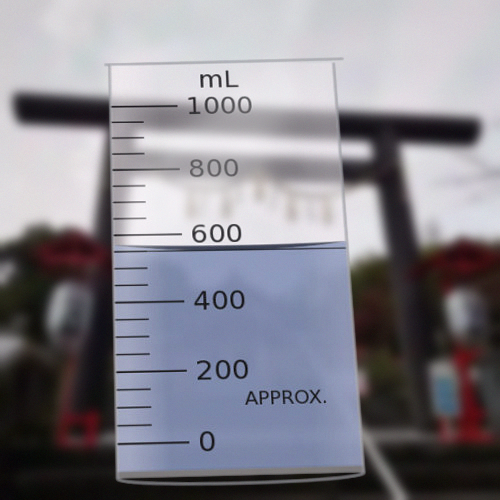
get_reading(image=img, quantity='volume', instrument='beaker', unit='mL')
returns 550 mL
